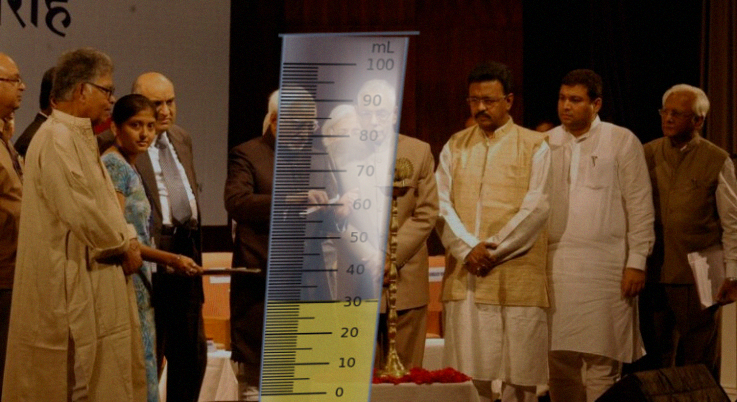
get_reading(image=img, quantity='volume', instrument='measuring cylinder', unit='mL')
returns 30 mL
